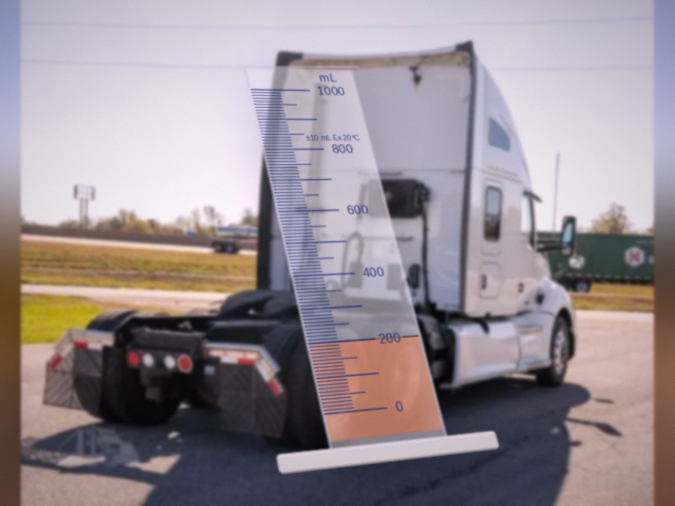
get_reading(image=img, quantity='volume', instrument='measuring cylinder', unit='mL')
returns 200 mL
